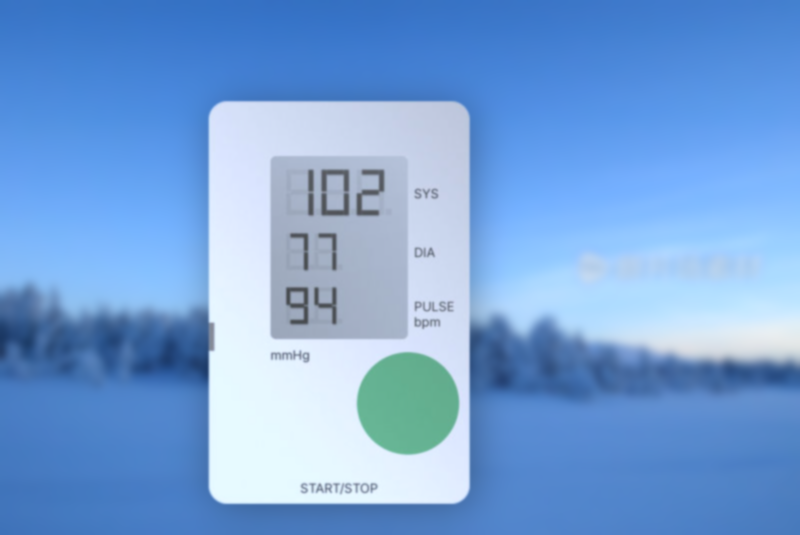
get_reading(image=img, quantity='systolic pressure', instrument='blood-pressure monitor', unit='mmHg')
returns 102 mmHg
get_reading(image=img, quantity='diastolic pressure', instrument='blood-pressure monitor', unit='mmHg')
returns 77 mmHg
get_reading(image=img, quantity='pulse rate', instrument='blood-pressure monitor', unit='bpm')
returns 94 bpm
